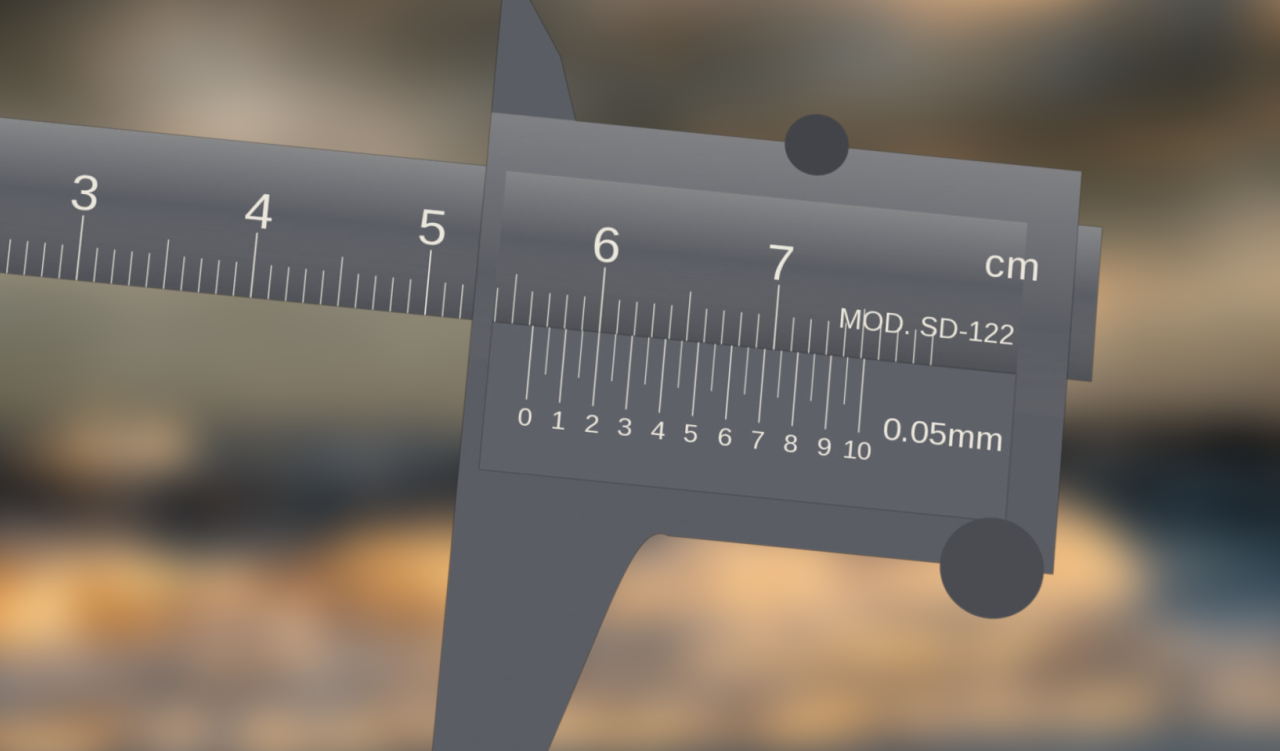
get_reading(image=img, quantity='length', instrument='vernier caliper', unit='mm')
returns 56.2 mm
